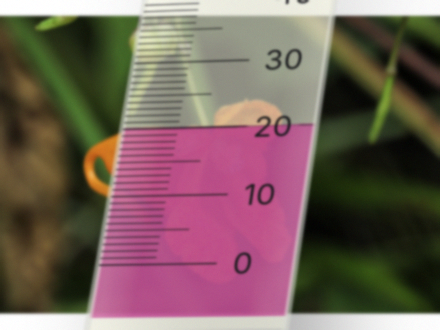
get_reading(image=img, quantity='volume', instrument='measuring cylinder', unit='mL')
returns 20 mL
